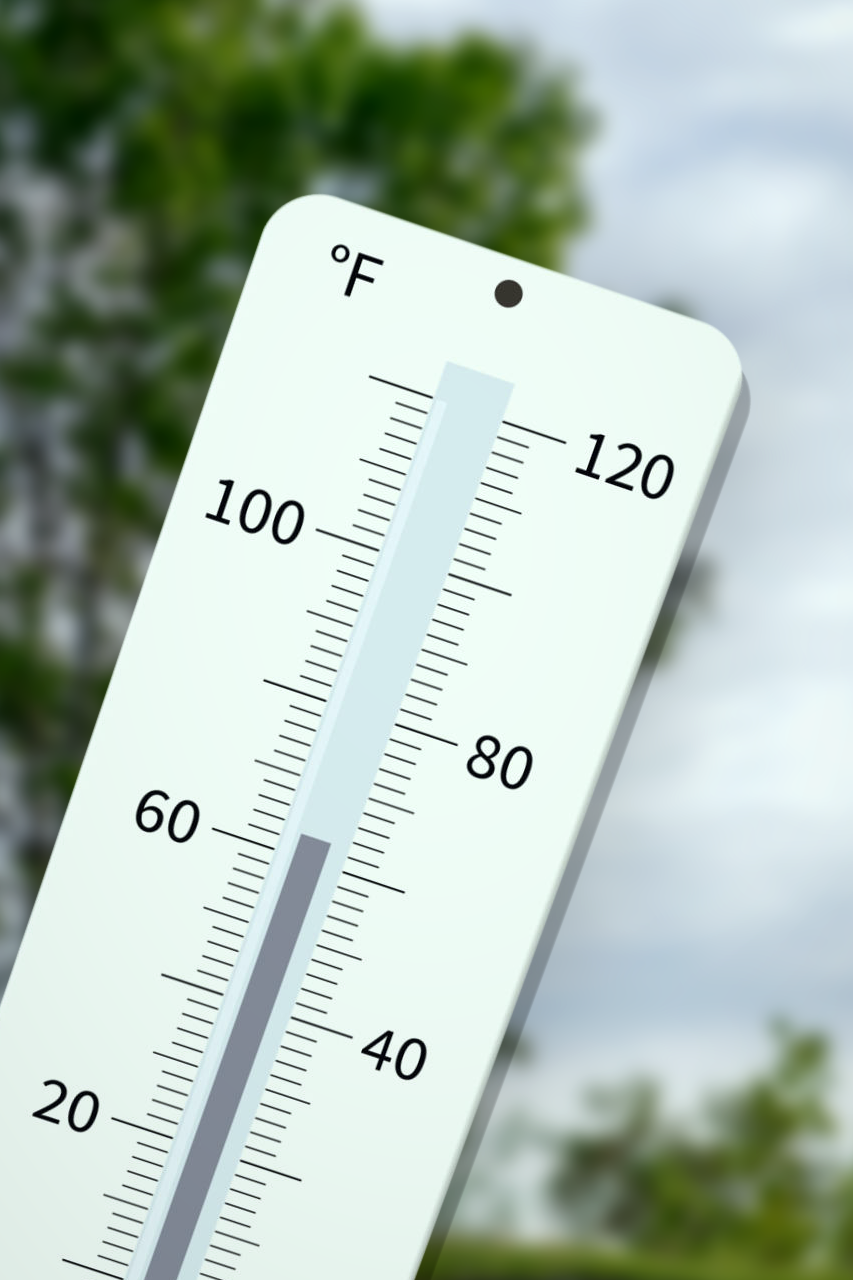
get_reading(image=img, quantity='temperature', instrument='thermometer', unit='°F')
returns 63 °F
